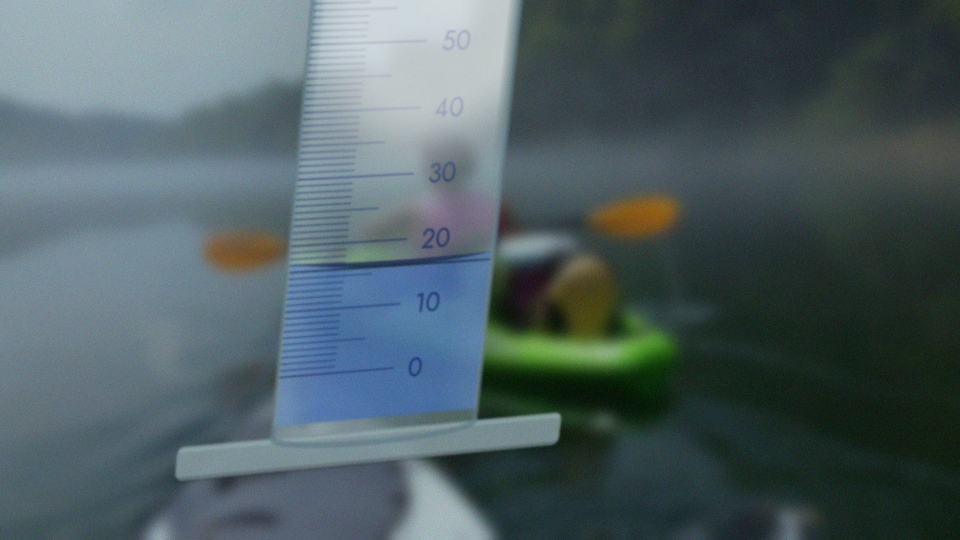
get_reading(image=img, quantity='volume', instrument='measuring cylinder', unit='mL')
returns 16 mL
